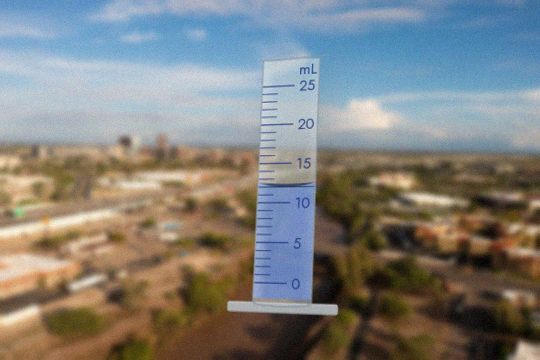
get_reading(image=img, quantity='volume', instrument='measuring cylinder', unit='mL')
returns 12 mL
